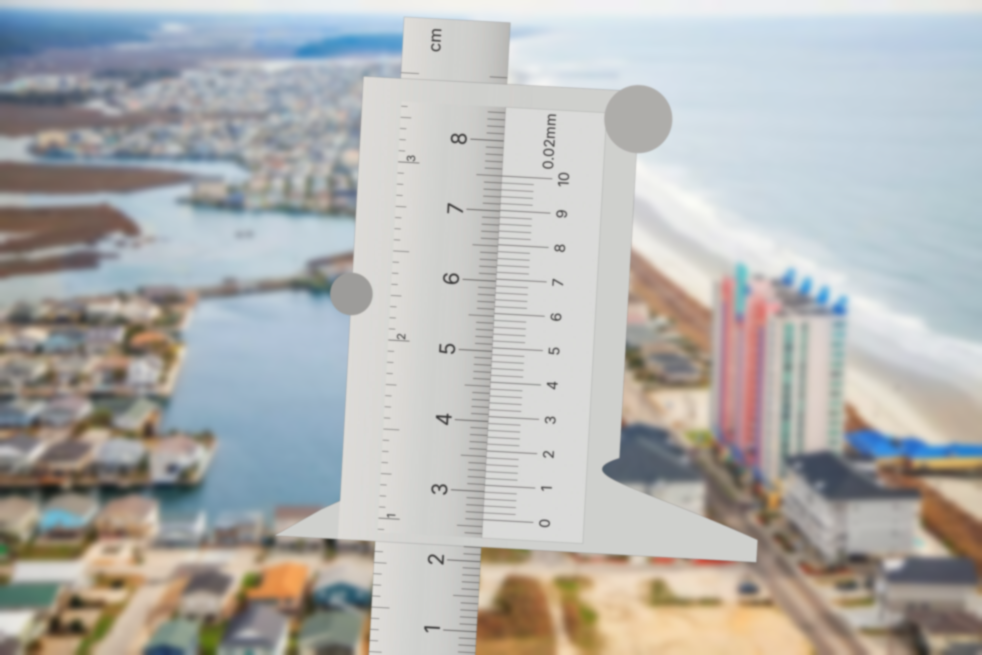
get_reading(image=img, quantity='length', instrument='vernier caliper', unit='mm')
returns 26.0 mm
